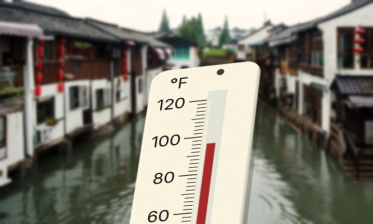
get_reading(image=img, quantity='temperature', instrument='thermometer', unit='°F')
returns 96 °F
